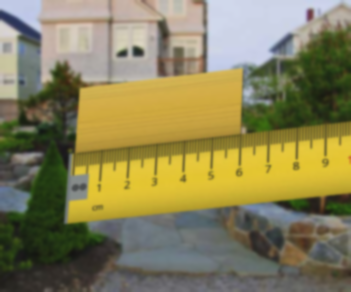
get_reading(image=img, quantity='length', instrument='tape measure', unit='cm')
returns 6 cm
